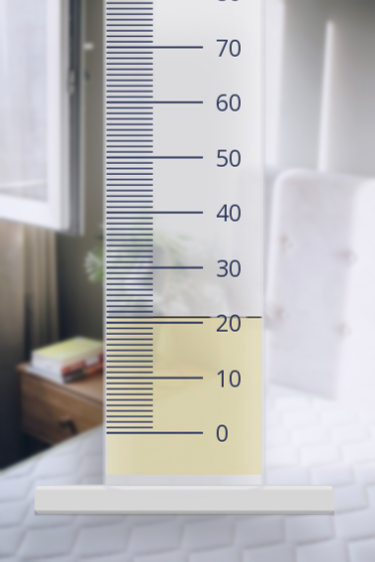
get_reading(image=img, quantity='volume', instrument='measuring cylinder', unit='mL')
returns 21 mL
